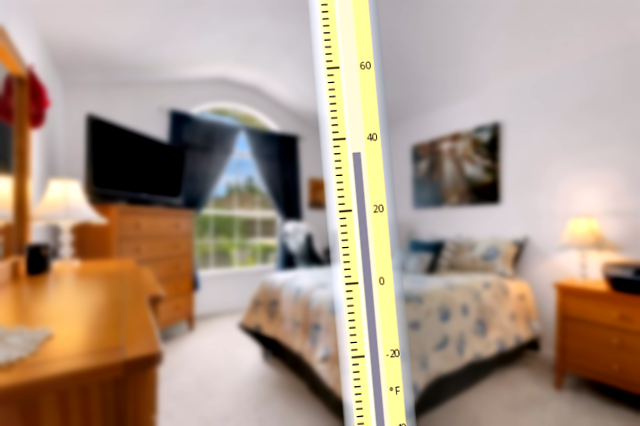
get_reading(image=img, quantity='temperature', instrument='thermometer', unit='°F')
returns 36 °F
